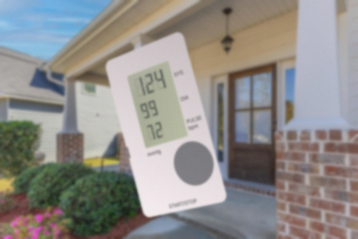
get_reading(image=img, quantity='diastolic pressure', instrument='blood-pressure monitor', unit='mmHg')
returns 99 mmHg
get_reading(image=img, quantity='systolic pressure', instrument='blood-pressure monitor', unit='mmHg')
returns 124 mmHg
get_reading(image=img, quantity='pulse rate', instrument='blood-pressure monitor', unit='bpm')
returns 72 bpm
